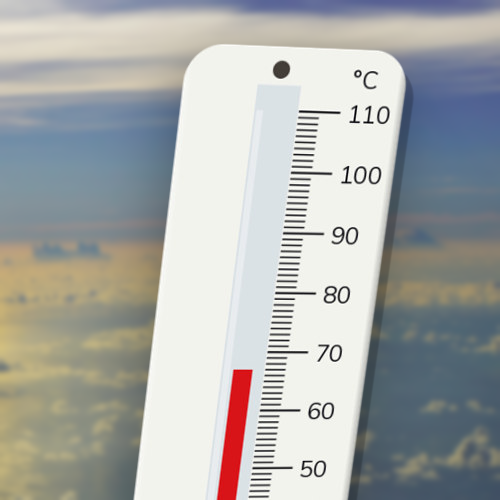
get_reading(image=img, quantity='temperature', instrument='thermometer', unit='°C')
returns 67 °C
